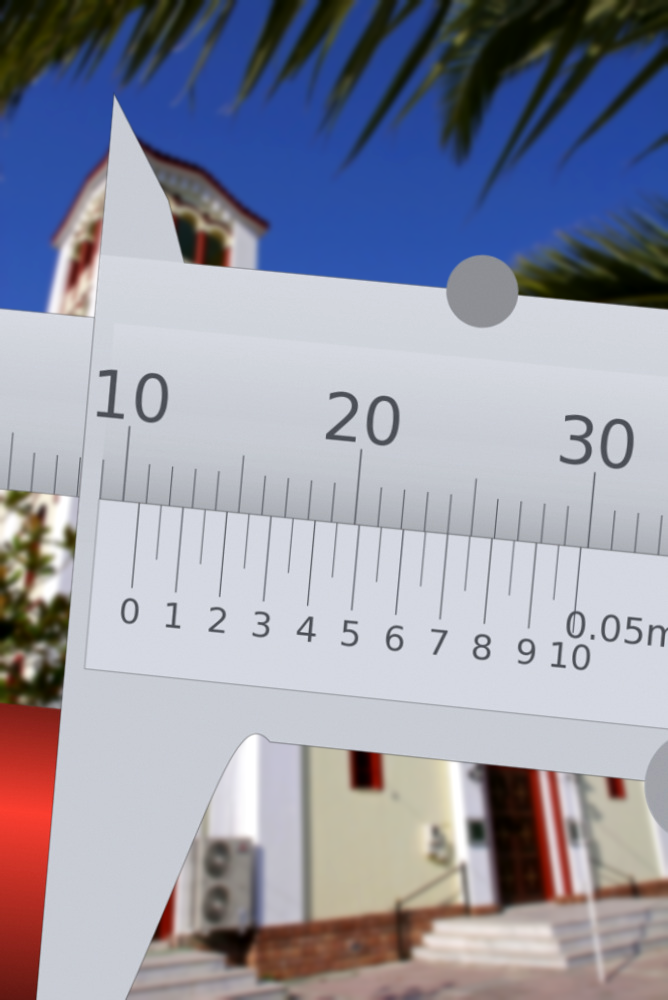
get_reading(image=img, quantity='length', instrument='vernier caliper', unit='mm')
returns 10.7 mm
